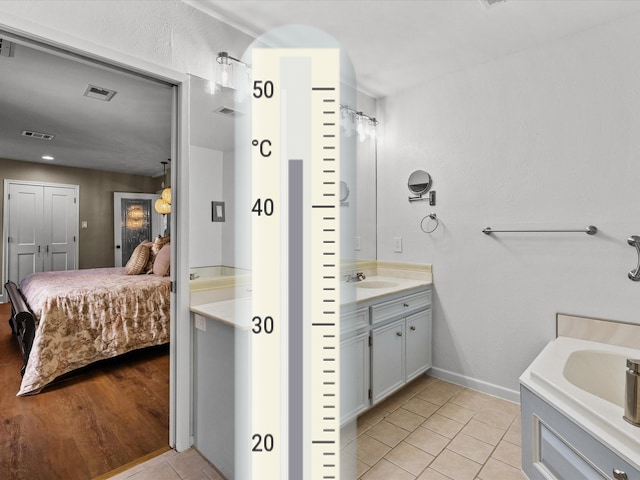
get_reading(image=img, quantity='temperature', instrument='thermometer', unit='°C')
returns 44 °C
